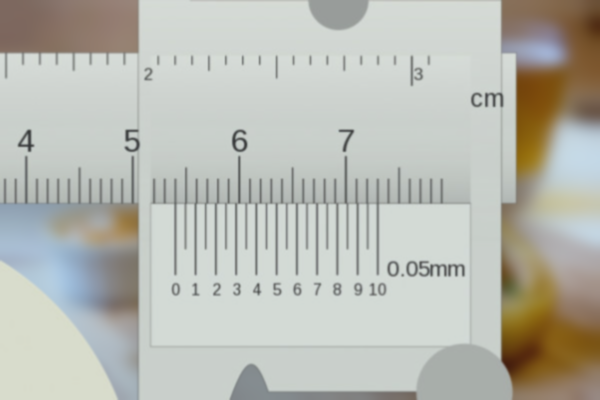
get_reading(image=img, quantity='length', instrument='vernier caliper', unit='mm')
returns 54.0 mm
